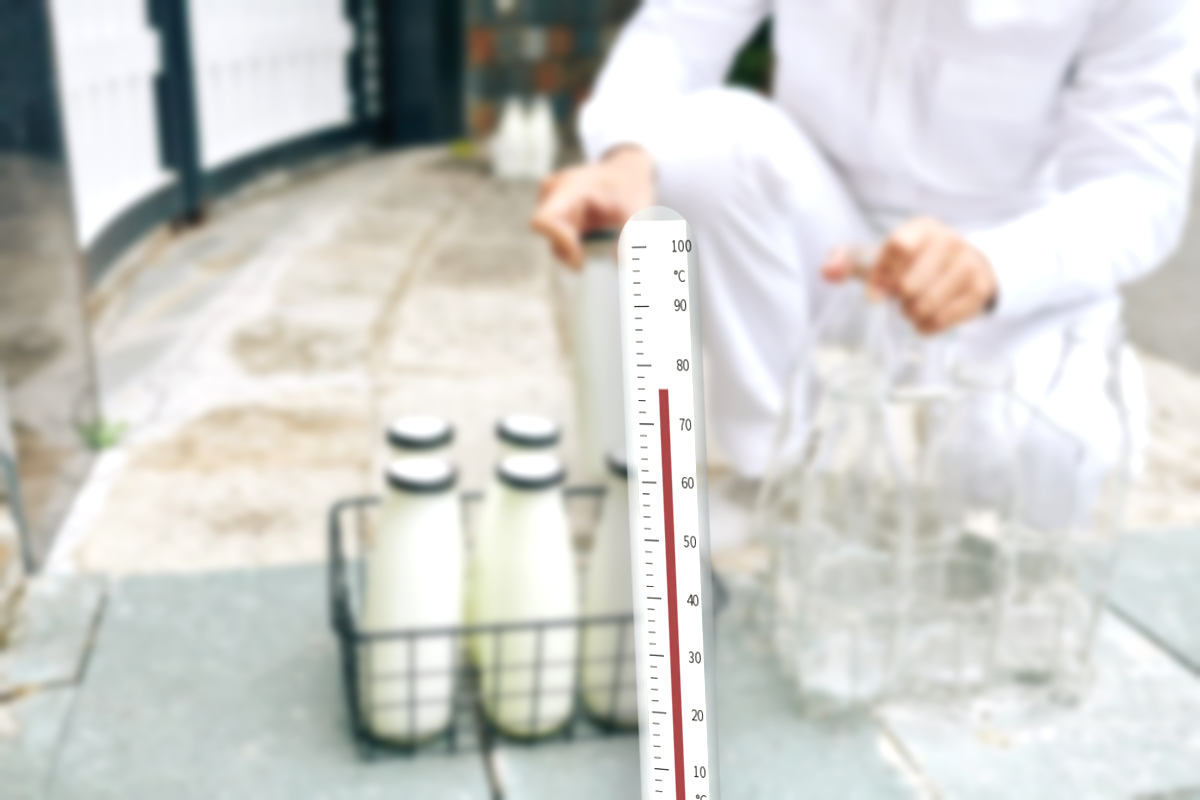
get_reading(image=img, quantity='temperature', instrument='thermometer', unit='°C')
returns 76 °C
